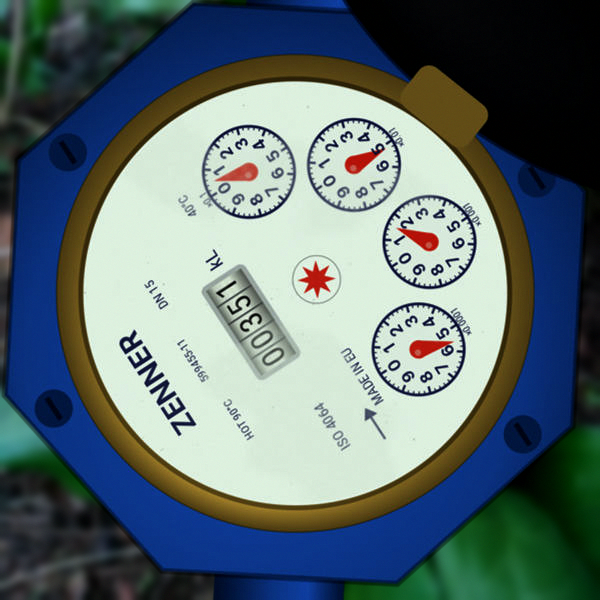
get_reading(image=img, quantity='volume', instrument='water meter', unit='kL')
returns 351.0515 kL
